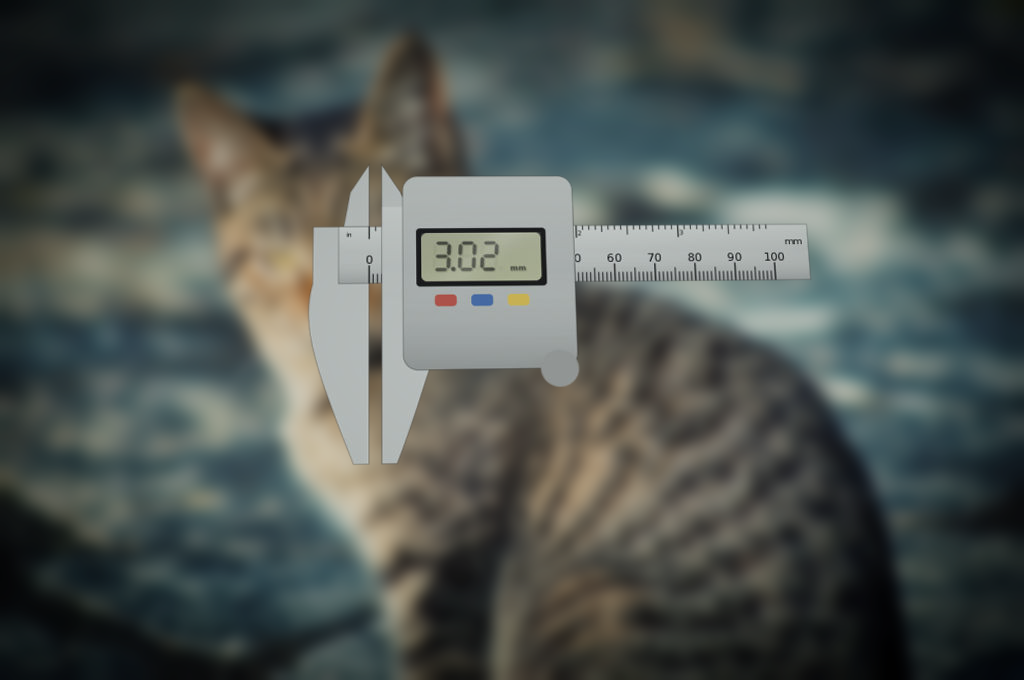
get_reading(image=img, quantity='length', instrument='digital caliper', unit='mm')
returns 3.02 mm
